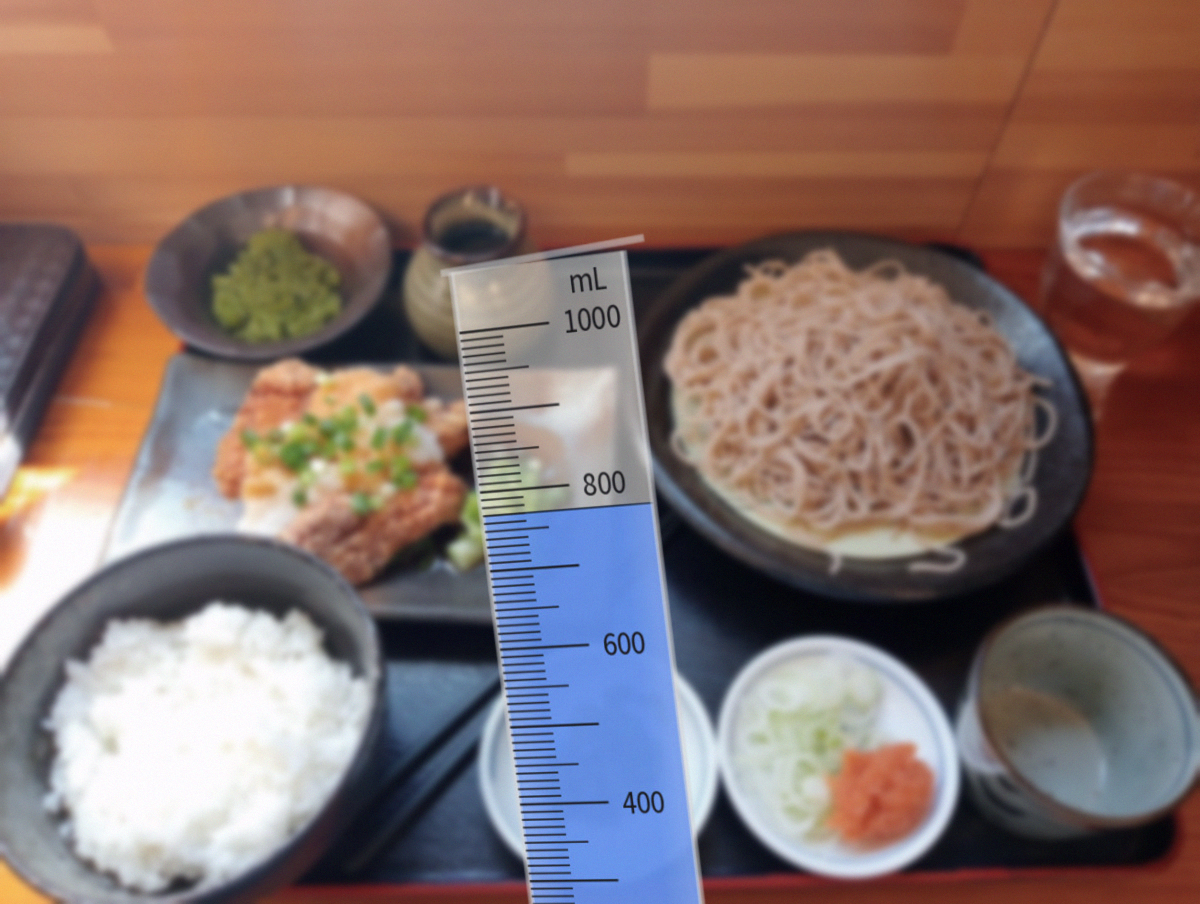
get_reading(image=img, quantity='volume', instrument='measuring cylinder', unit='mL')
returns 770 mL
